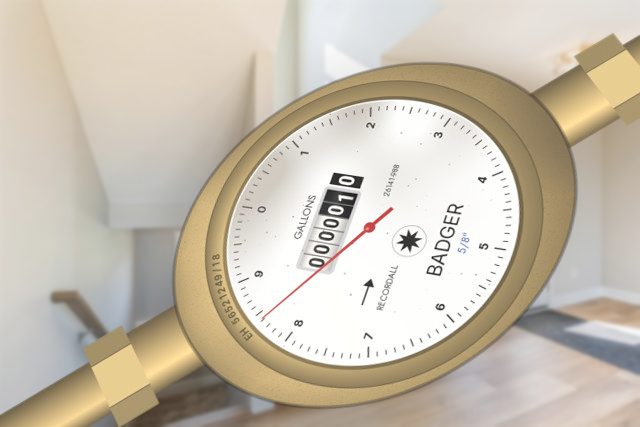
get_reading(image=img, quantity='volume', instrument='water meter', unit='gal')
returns 8.4 gal
